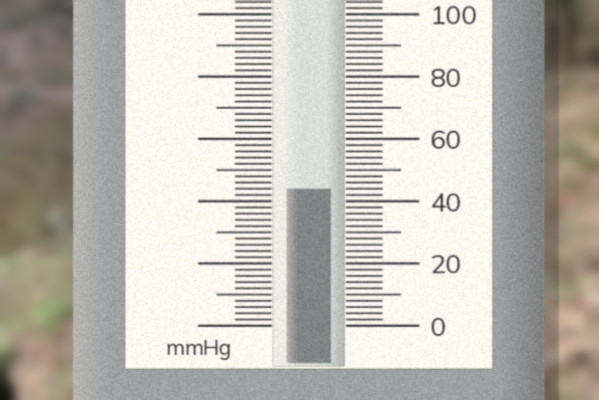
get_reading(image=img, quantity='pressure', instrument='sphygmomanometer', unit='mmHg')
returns 44 mmHg
